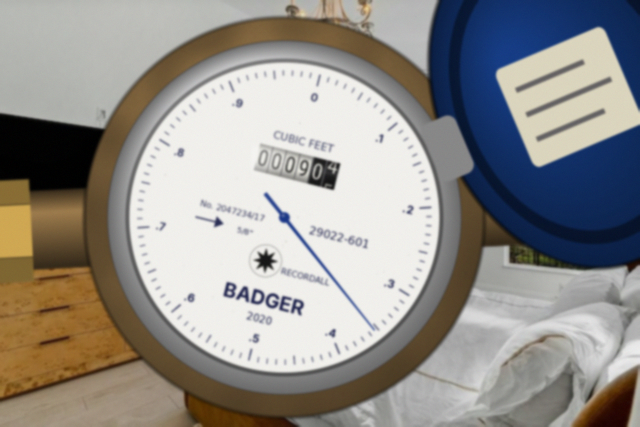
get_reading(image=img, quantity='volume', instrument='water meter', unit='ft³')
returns 904.35 ft³
